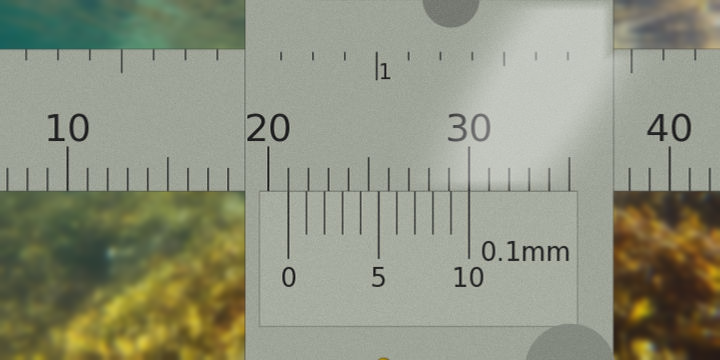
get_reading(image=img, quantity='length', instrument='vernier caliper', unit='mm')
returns 21.0 mm
